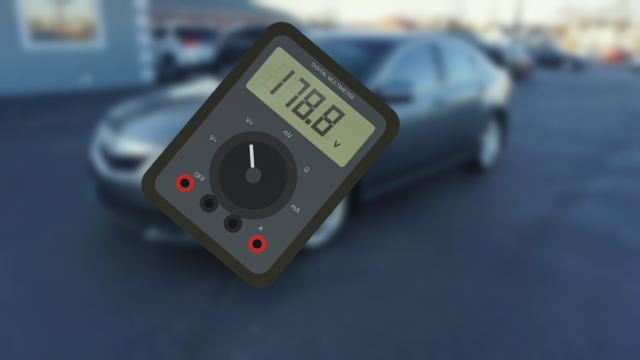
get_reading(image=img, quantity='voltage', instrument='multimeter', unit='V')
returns 178.8 V
